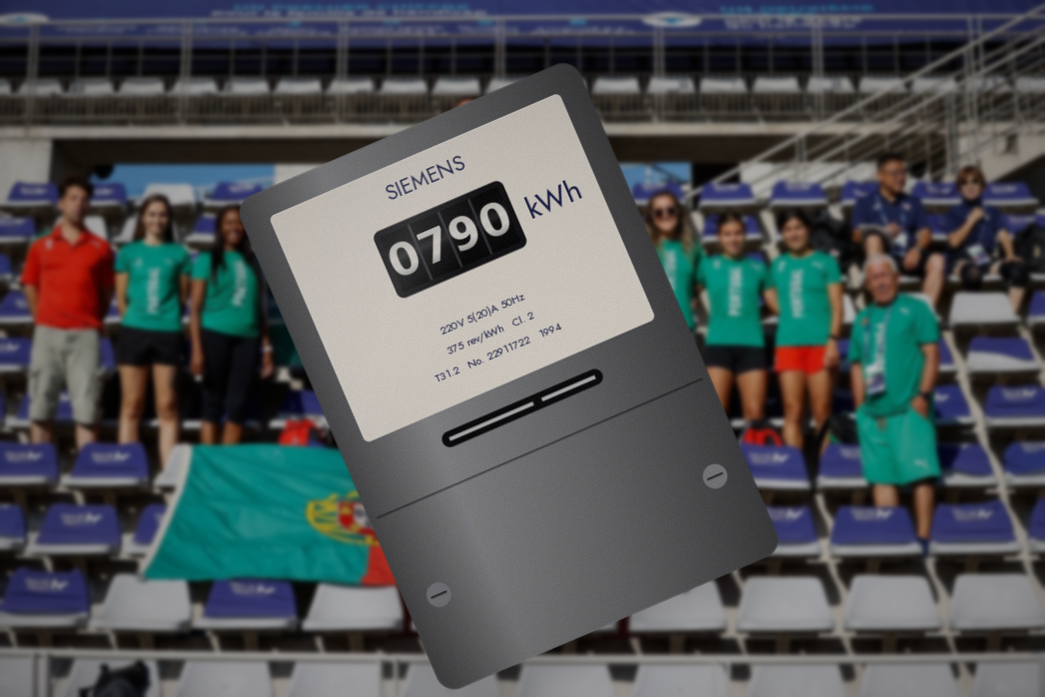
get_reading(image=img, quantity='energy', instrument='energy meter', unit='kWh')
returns 790 kWh
